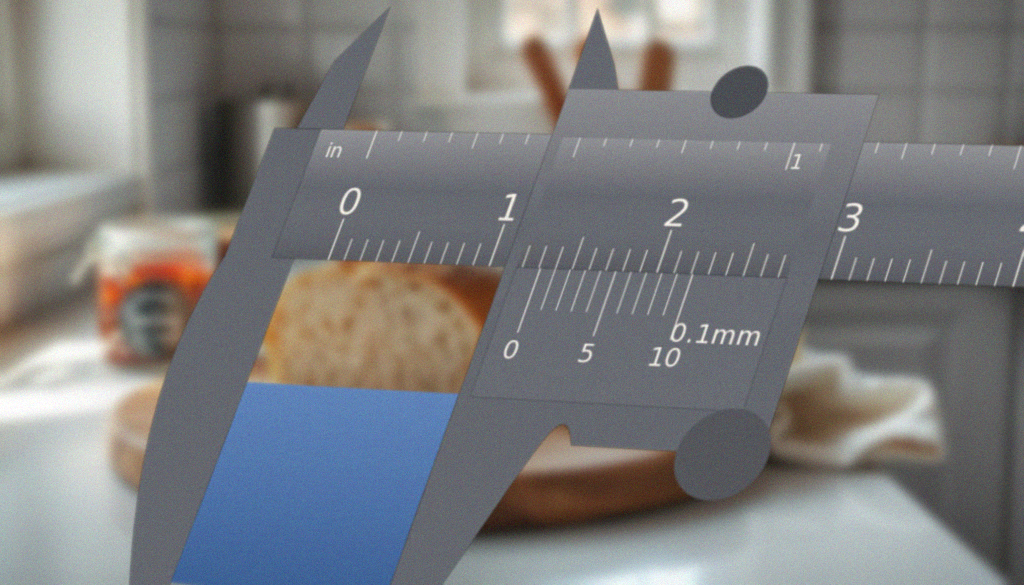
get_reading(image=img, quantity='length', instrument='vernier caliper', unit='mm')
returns 13.1 mm
